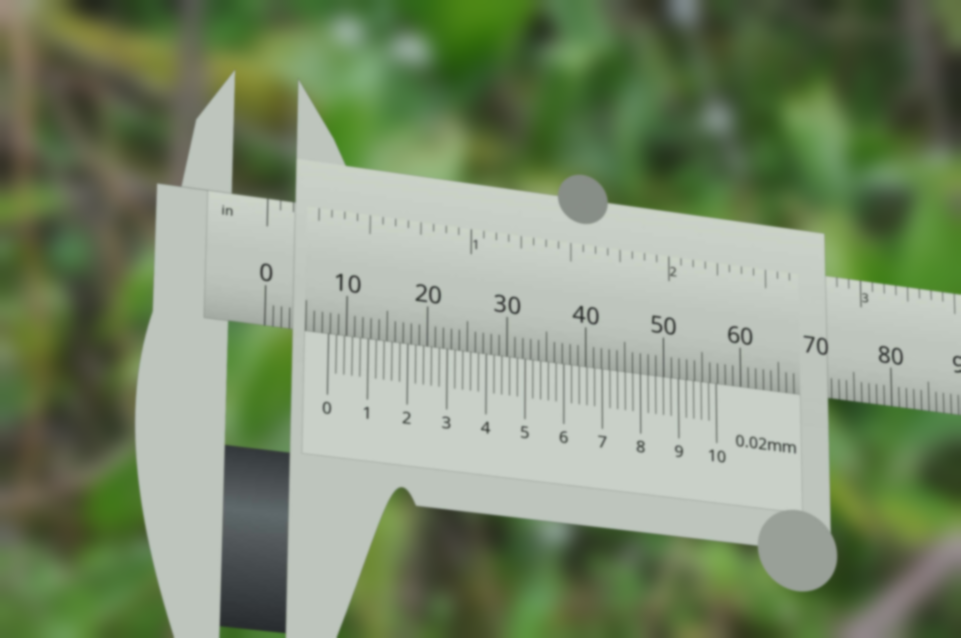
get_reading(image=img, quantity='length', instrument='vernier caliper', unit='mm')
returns 7.8 mm
